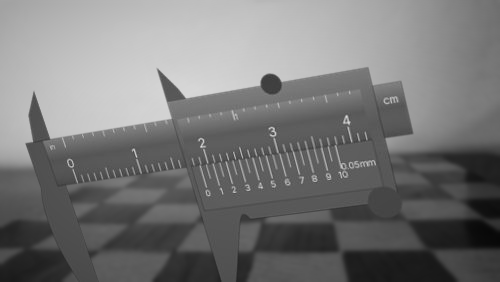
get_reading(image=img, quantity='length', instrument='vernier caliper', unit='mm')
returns 18.8 mm
